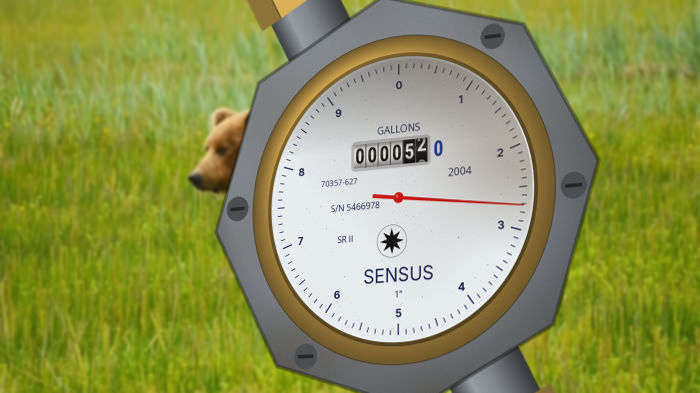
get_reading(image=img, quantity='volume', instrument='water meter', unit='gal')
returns 522.7 gal
